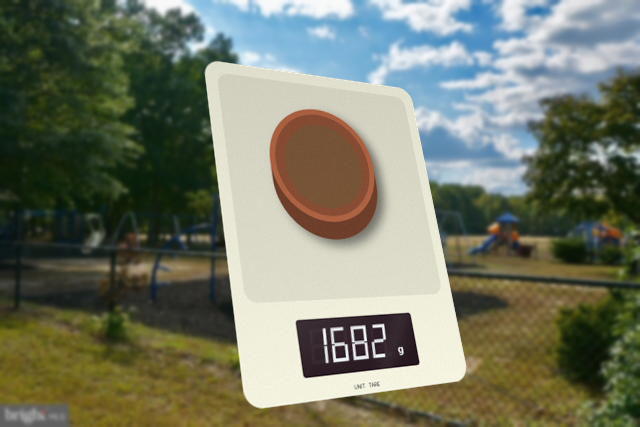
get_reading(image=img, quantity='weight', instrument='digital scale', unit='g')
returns 1682 g
